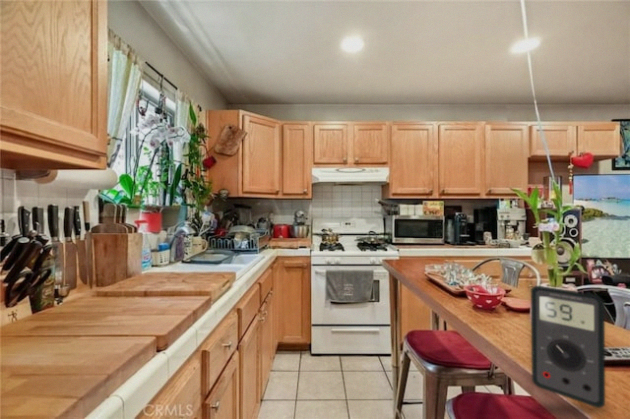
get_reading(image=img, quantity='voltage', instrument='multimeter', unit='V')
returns 59 V
